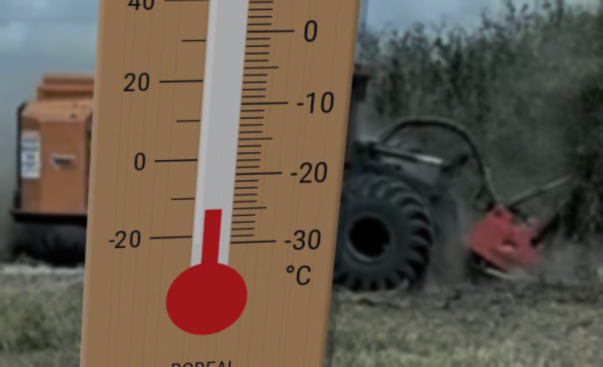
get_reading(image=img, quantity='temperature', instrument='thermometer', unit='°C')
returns -25 °C
